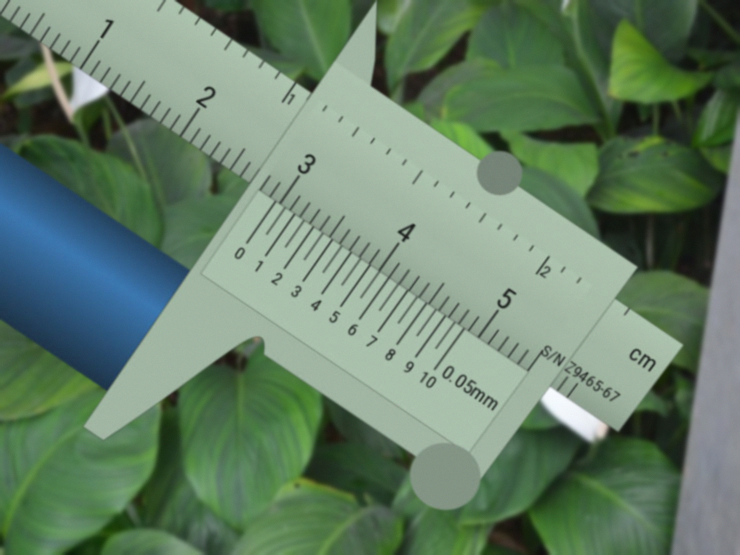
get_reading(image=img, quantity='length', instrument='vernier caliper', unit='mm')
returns 29.6 mm
